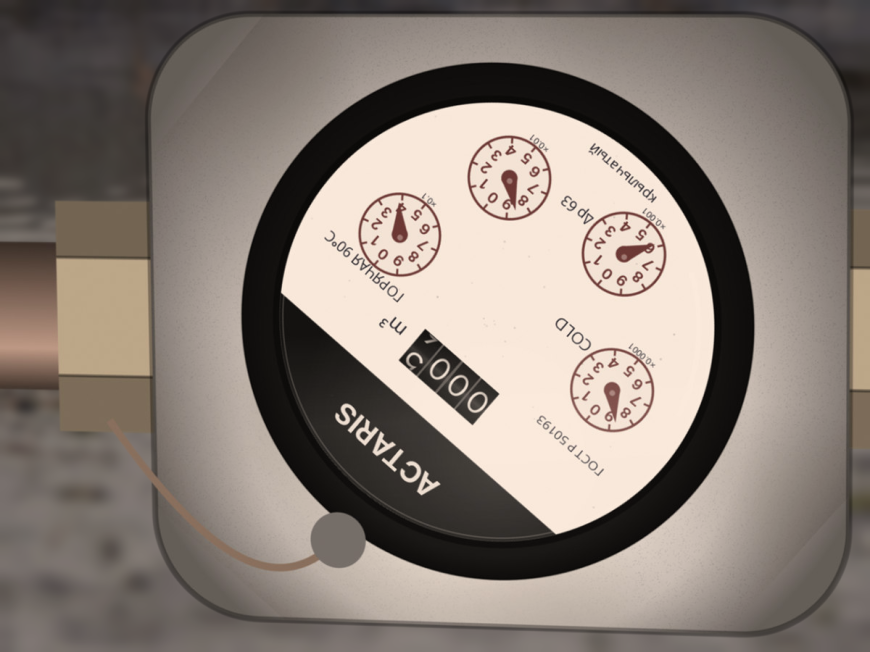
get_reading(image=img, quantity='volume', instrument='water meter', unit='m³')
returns 5.3858 m³
